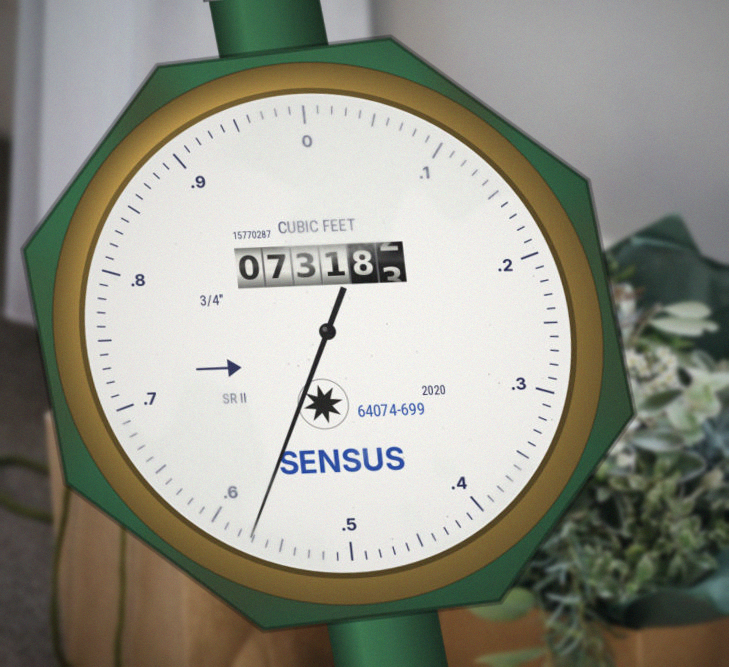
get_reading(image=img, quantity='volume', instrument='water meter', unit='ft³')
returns 73182.57 ft³
